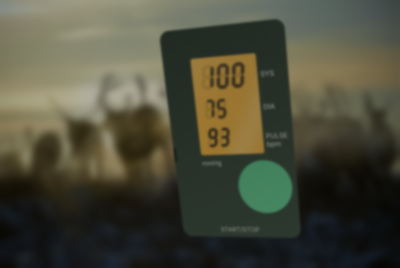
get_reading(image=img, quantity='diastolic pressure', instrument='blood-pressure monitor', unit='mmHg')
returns 75 mmHg
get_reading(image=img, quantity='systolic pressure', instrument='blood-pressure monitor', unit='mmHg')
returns 100 mmHg
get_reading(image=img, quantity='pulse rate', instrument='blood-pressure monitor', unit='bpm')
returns 93 bpm
